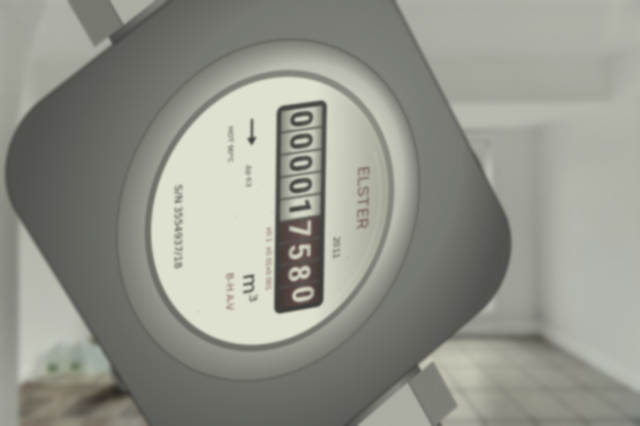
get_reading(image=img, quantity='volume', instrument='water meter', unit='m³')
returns 1.7580 m³
